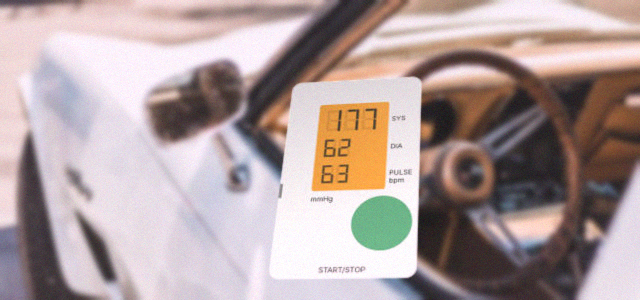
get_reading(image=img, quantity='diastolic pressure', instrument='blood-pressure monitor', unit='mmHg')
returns 62 mmHg
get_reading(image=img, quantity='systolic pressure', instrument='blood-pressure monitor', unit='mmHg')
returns 177 mmHg
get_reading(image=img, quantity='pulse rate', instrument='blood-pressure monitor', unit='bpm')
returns 63 bpm
